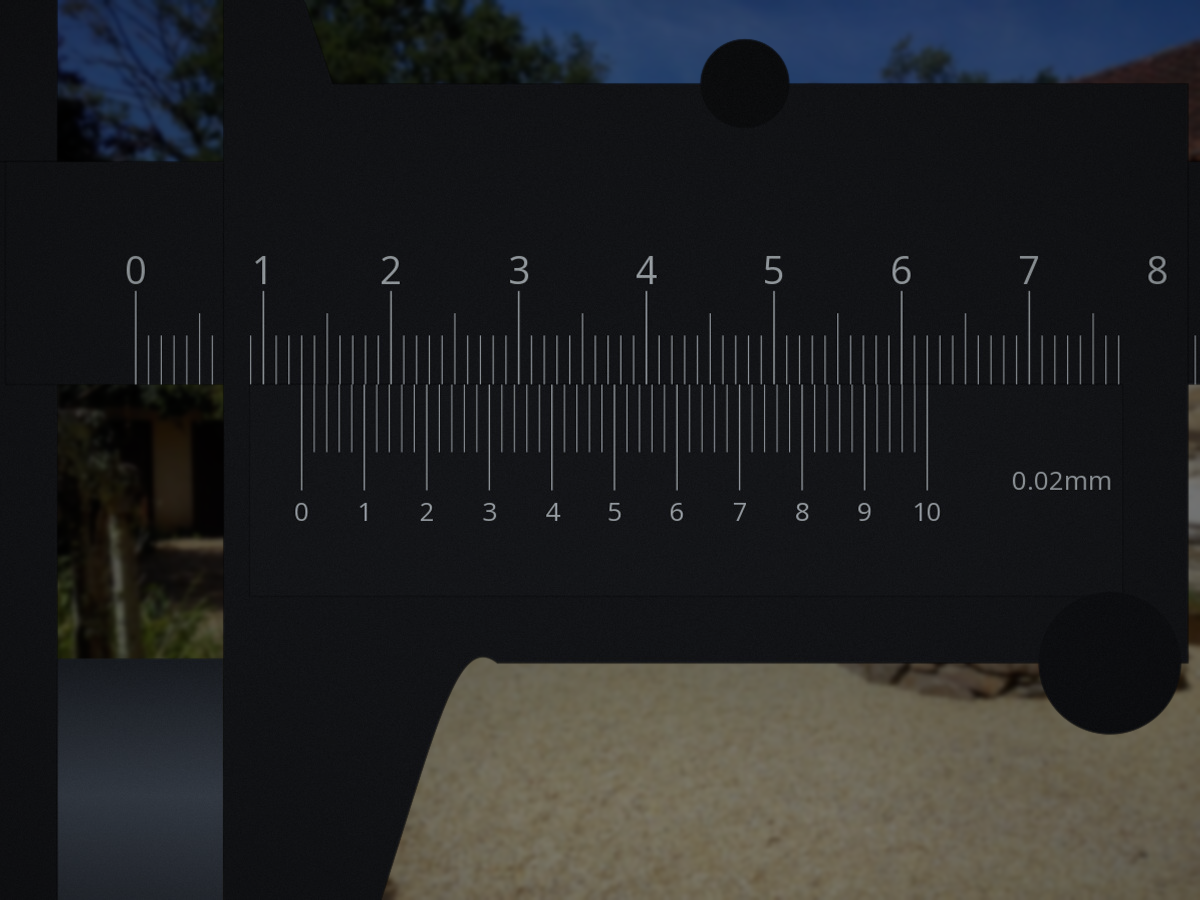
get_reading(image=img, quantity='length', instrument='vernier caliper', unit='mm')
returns 13.0 mm
